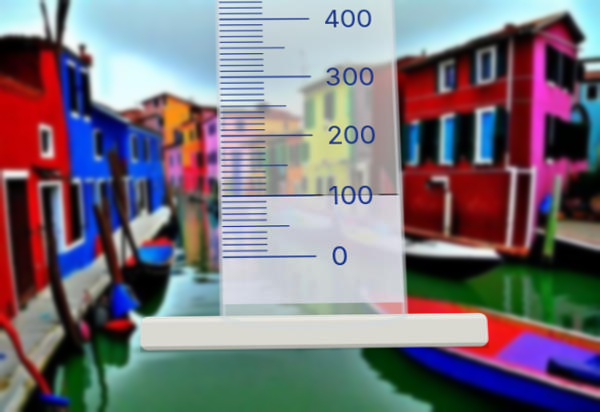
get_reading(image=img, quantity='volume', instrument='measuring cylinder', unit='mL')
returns 100 mL
